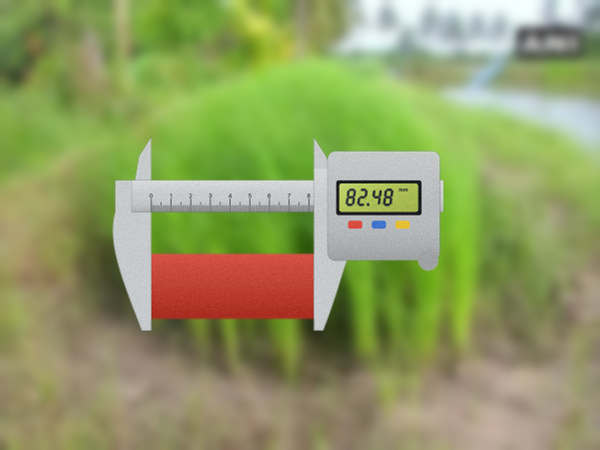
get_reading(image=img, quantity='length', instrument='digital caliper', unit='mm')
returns 82.48 mm
